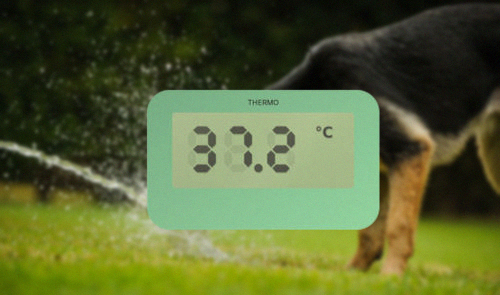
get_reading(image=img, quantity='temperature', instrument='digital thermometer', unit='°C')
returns 37.2 °C
